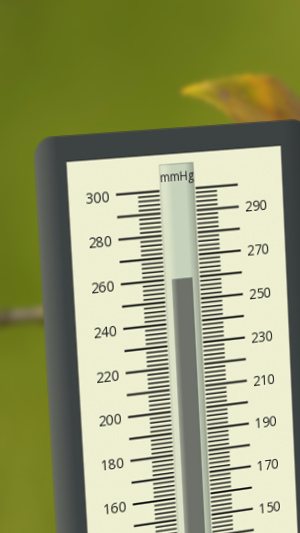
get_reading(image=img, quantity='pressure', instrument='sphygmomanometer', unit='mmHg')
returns 260 mmHg
